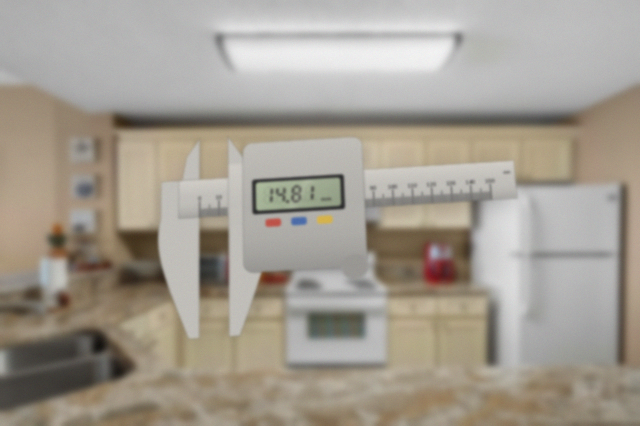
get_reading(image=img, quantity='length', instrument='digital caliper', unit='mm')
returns 14.81 mm
